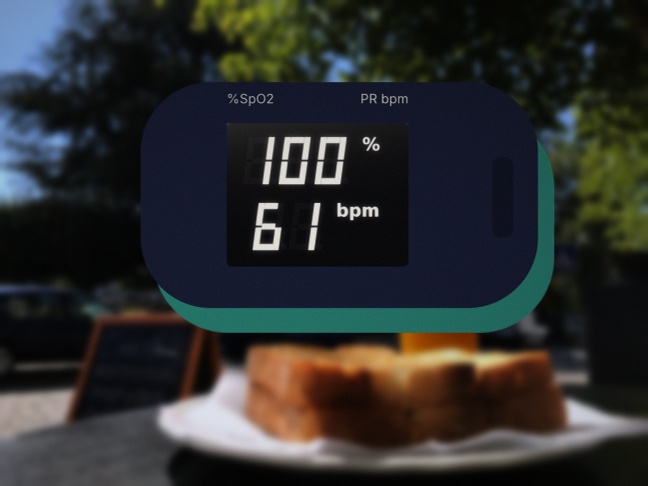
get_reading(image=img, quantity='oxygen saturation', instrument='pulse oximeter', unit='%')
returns 100 %
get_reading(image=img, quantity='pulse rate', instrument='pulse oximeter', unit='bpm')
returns 61 bpm
